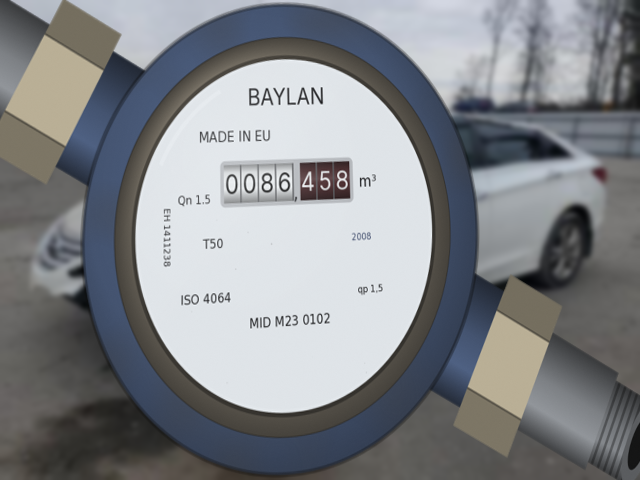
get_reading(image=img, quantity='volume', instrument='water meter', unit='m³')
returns 86.458 m³
